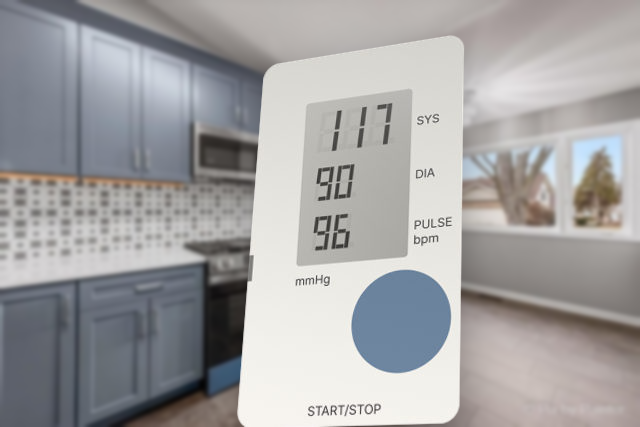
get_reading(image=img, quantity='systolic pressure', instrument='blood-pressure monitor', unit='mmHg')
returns 117 mmHg
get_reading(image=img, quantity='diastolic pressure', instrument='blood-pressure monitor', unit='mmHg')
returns 90 mmHg
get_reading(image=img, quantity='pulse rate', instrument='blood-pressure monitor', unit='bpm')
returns 96 bpm
